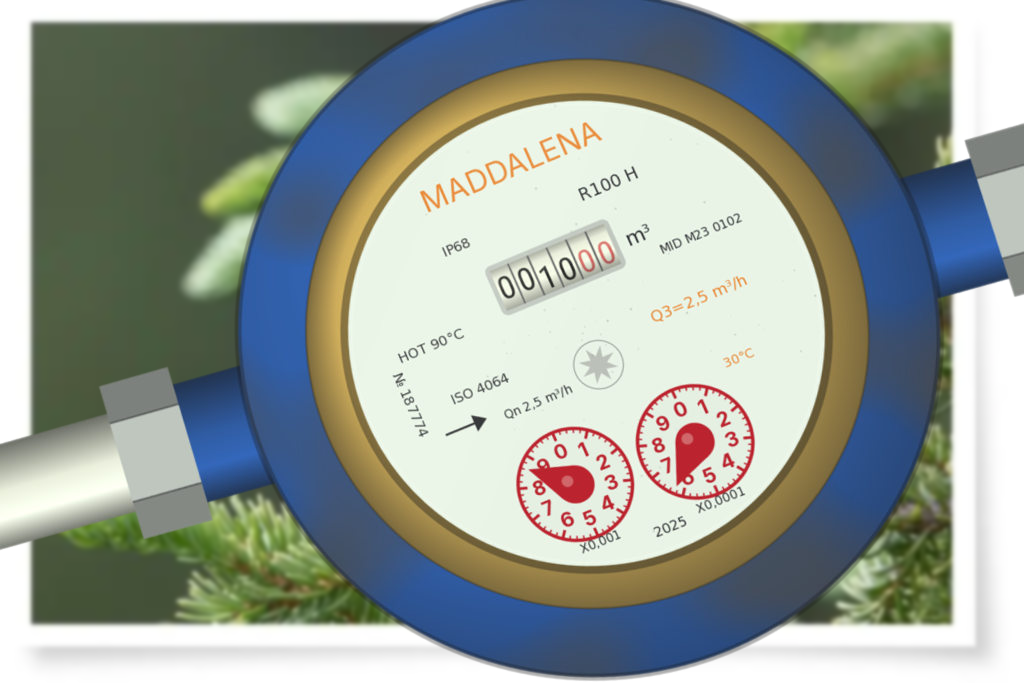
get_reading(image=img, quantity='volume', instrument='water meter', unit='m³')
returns 9.9986 m³
